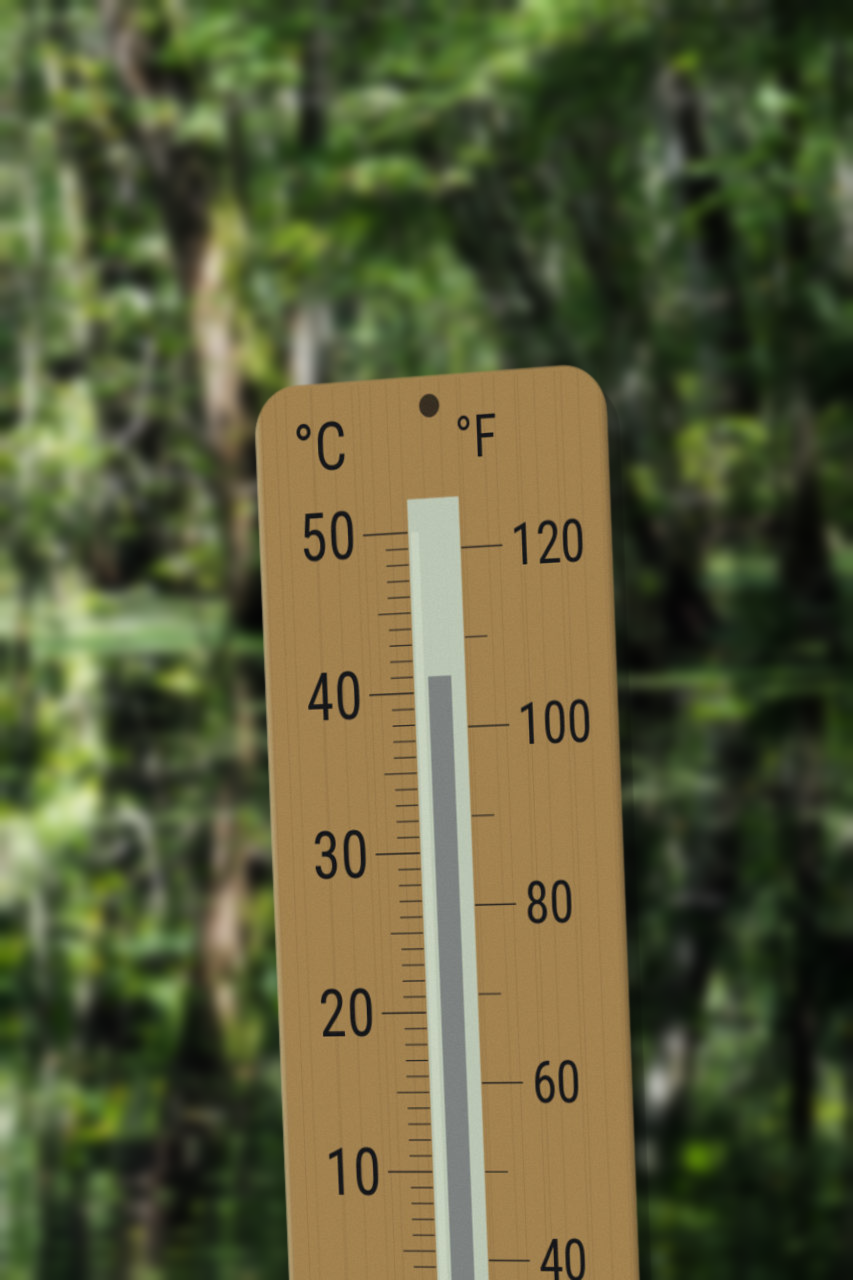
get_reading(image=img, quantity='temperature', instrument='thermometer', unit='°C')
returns 41 °C
